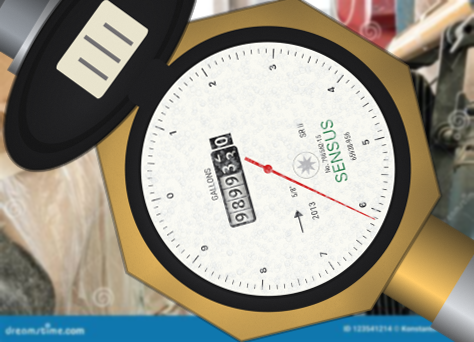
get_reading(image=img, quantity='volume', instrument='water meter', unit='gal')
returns 9899326.1 gal
